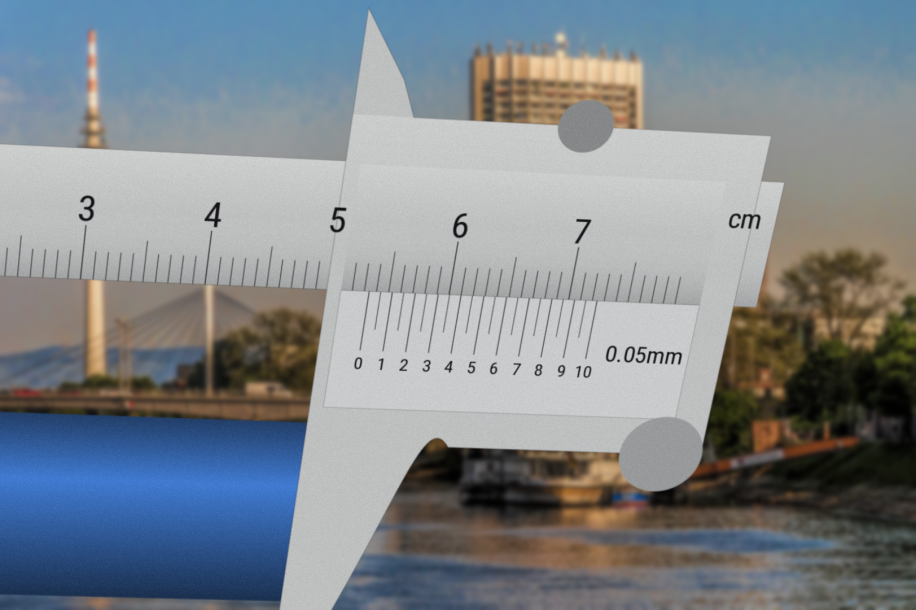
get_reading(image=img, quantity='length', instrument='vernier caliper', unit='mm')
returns 53.4 mm
